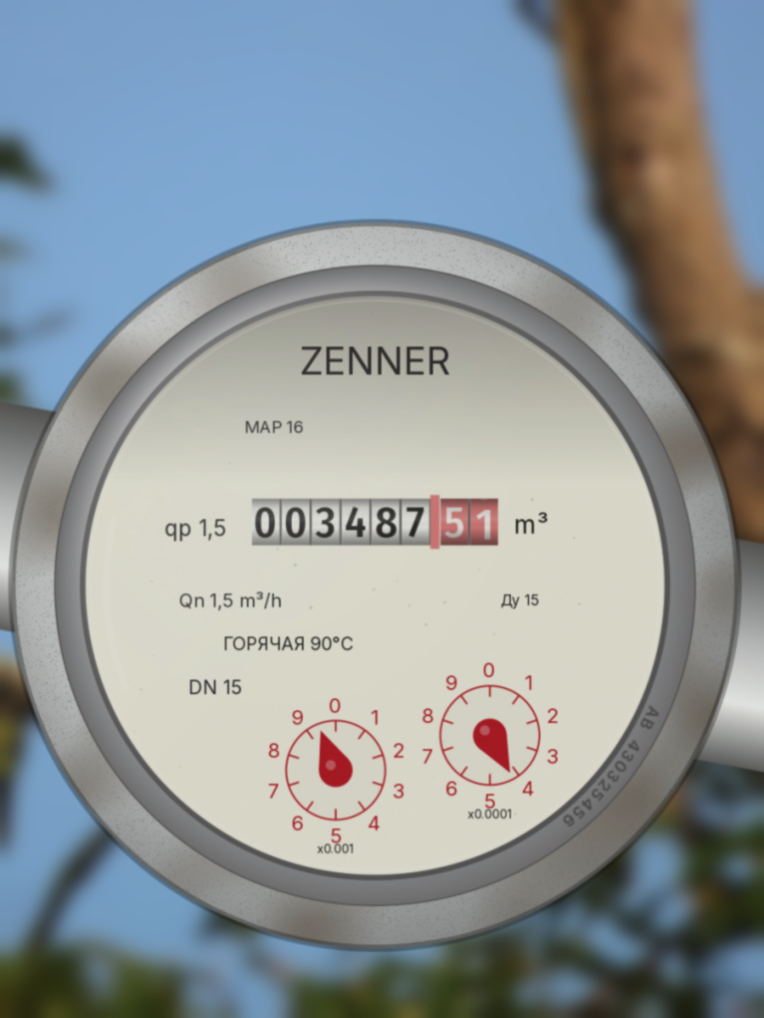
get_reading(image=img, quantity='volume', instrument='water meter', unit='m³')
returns 3487.5094 m³
